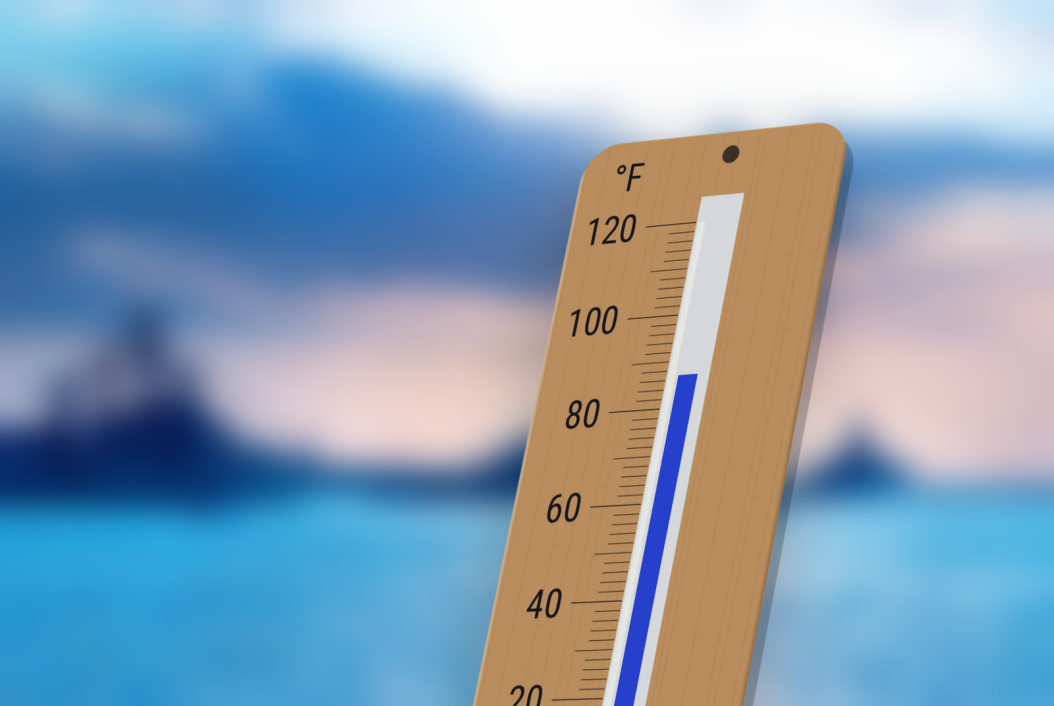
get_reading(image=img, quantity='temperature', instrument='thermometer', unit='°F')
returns 87 °F
